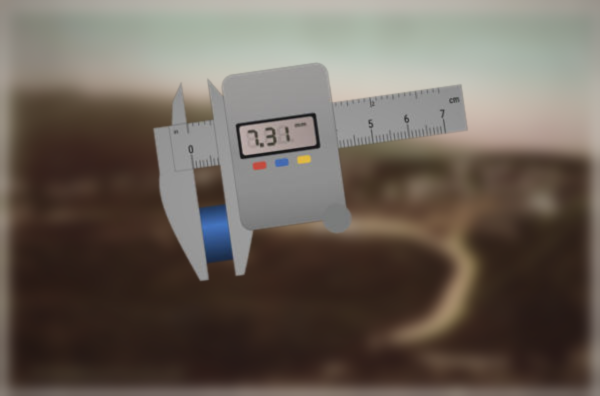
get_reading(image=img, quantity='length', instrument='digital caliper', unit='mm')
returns 7.31 mm
